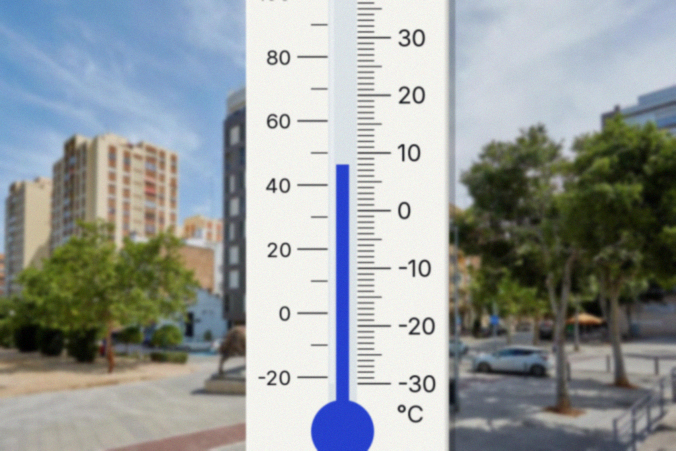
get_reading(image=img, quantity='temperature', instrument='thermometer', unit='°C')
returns 8 °C
